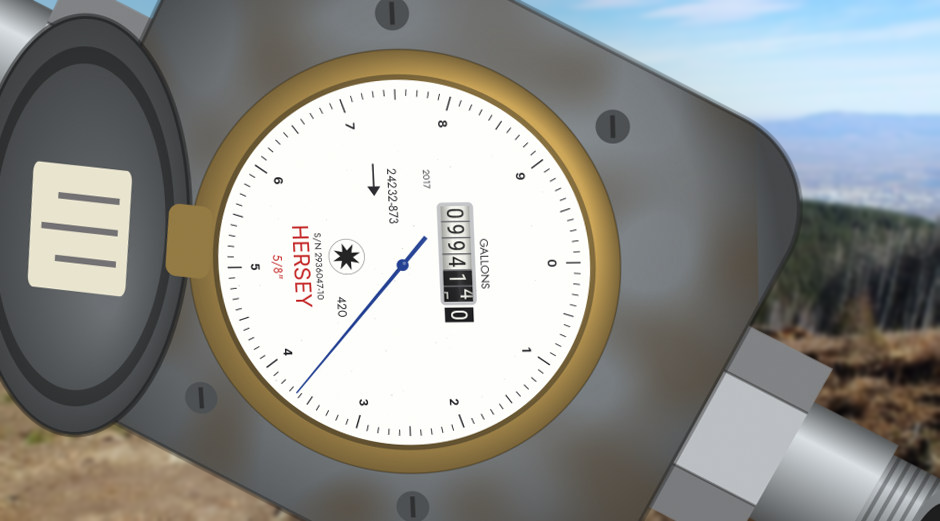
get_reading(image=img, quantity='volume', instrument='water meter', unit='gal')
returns 994143.6 gal
